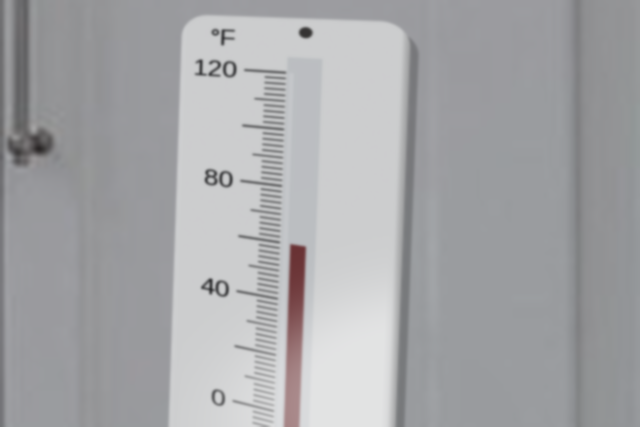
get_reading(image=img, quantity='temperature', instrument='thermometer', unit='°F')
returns 60 °F
